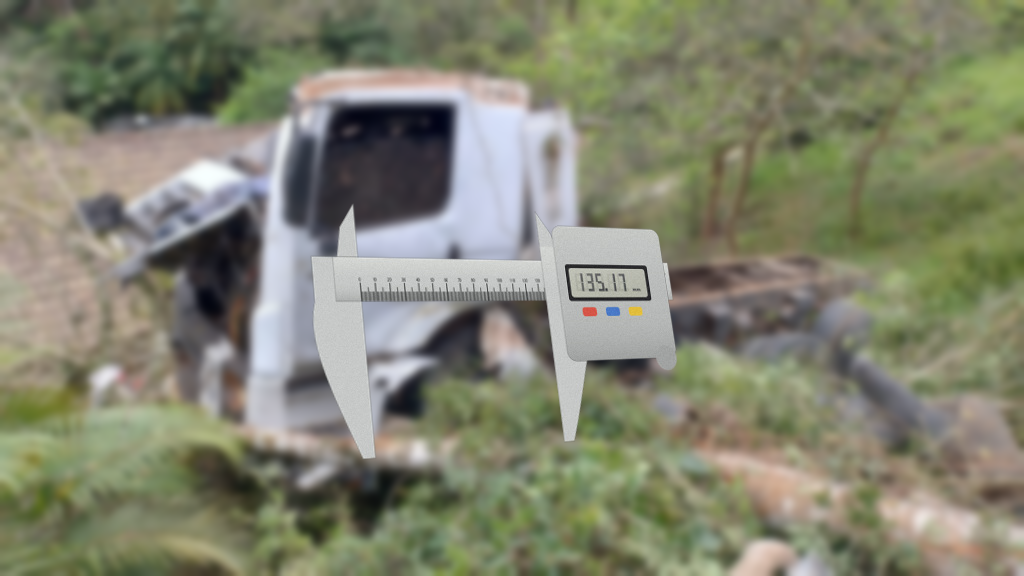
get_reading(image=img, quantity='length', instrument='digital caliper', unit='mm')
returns 135.17 mm
